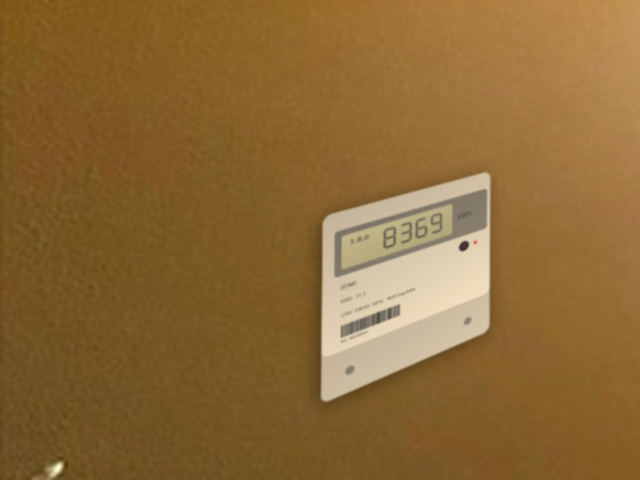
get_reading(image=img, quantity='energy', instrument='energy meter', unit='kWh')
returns 8369 kWh
